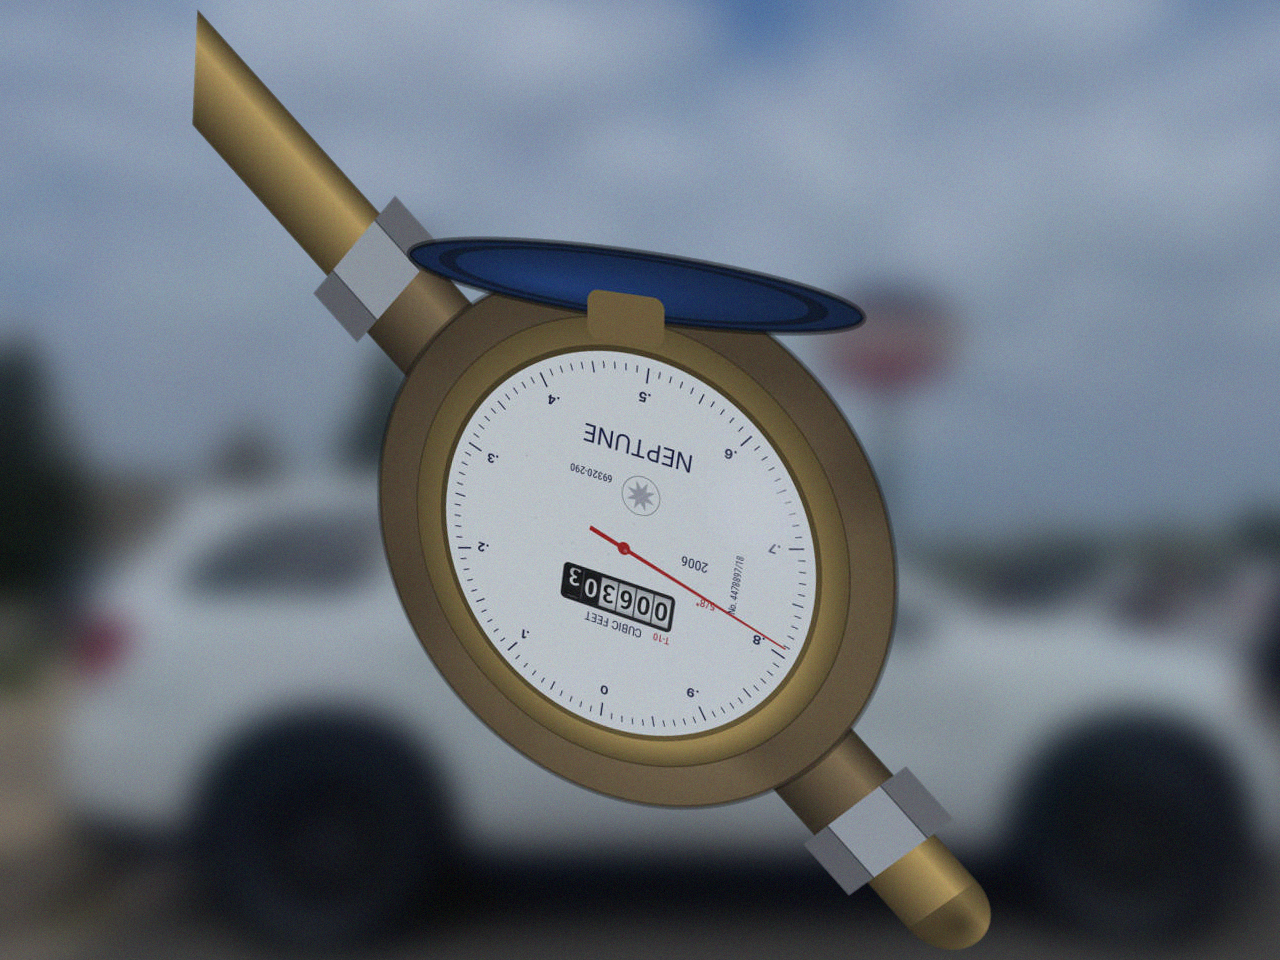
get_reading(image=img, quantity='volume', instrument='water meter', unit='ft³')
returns 6302.79 ft³
